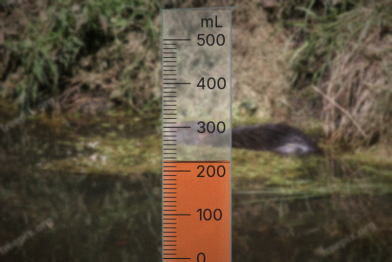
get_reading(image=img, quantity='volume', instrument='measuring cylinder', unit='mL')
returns 220 mL
